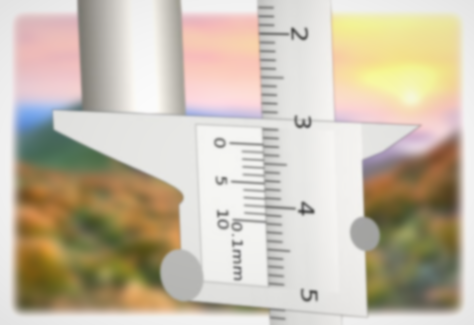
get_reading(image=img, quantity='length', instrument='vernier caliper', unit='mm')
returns 32.8 mm
